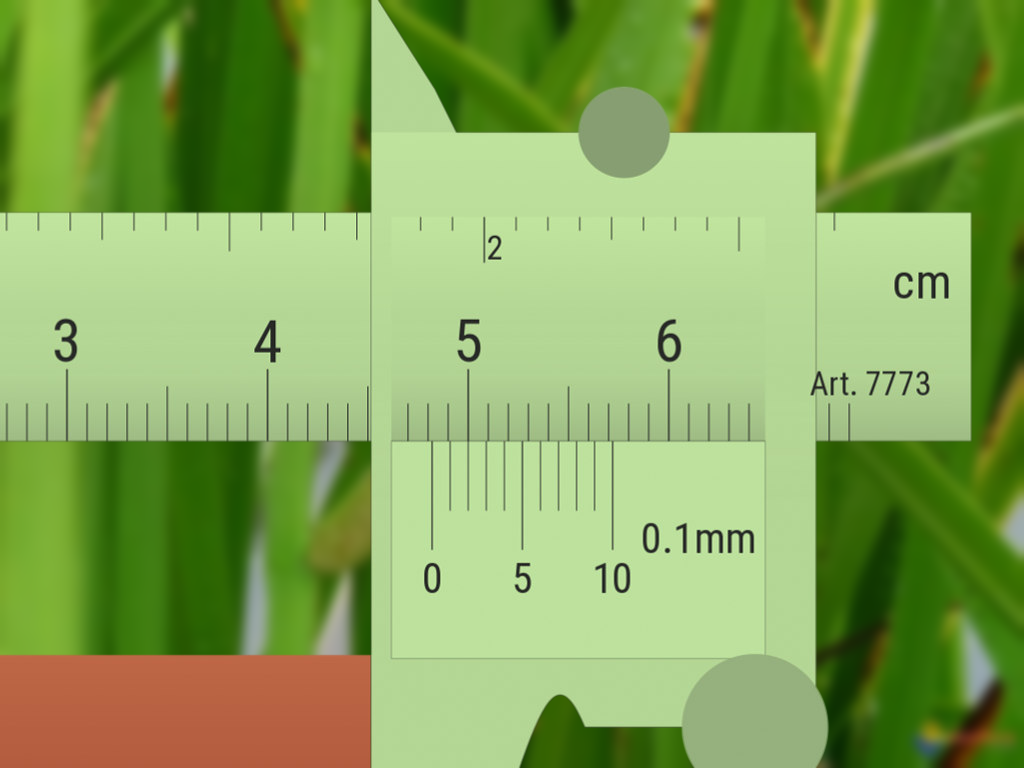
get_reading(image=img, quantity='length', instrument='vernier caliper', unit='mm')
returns 48.2 mm
